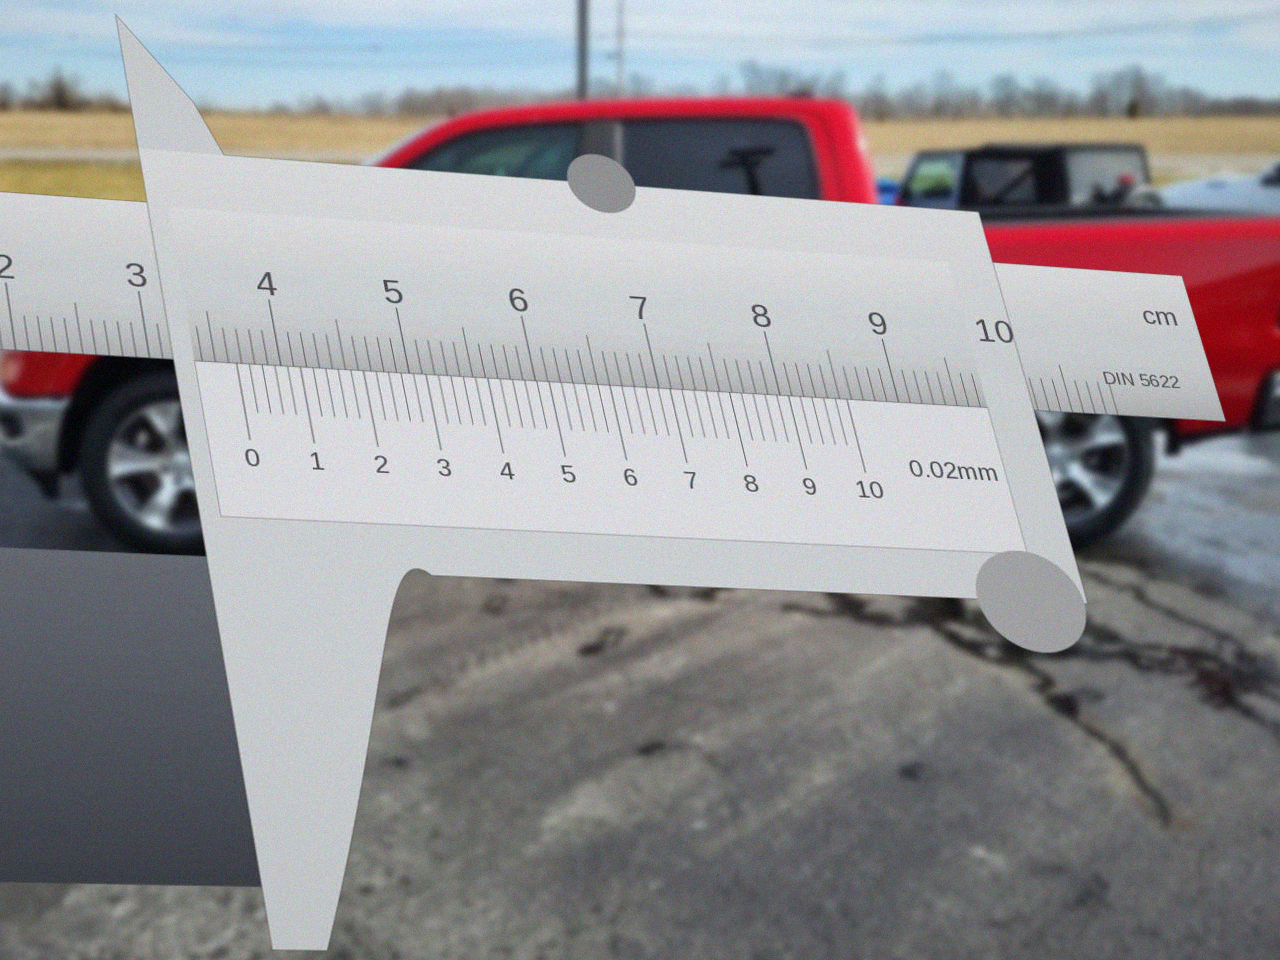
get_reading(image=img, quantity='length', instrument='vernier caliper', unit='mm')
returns 36.6 mm
